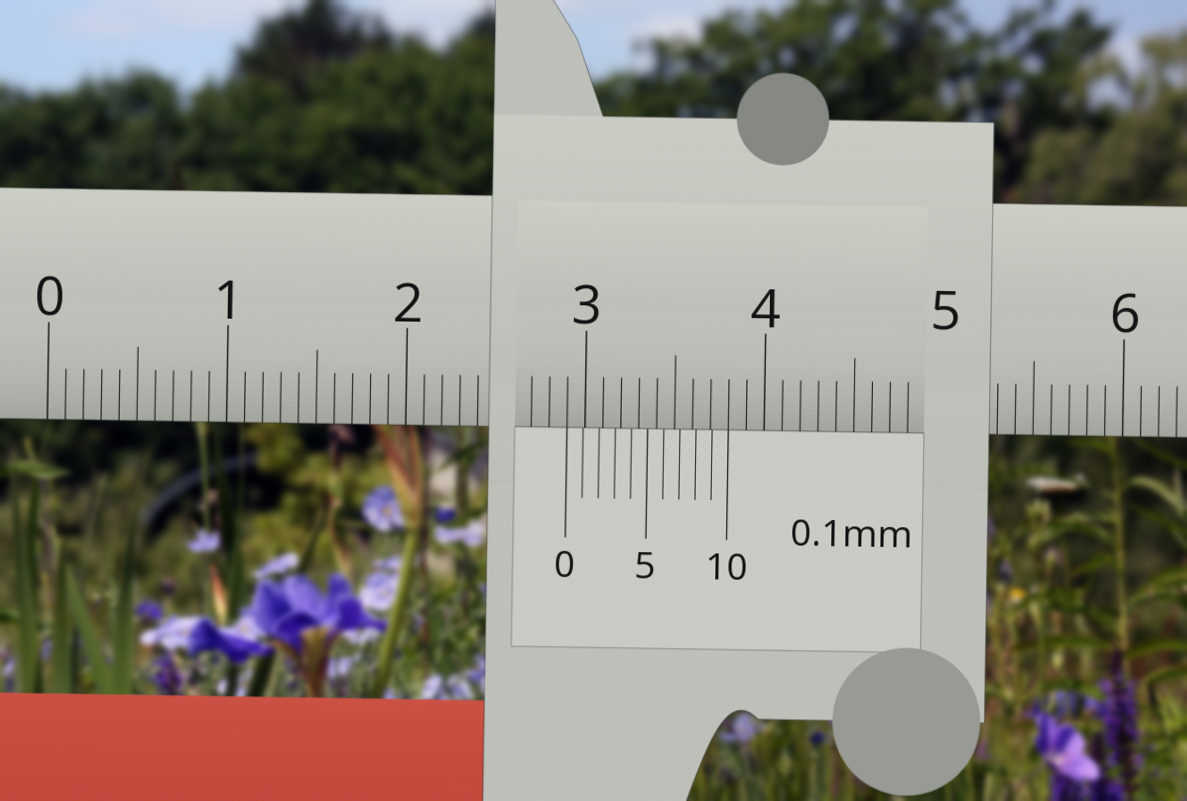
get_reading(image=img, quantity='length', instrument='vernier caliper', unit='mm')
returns 29.0 mm
